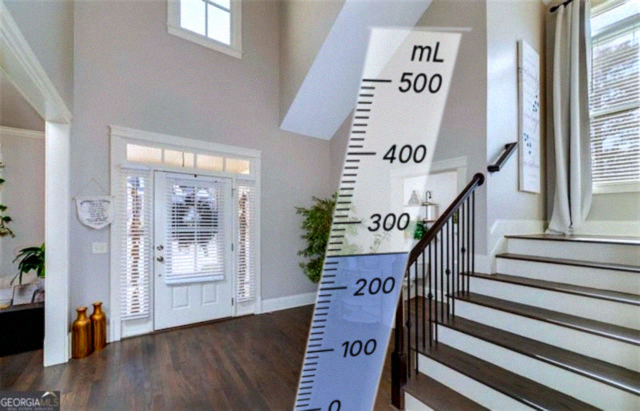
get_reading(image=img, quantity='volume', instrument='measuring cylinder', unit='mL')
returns 250 mL
